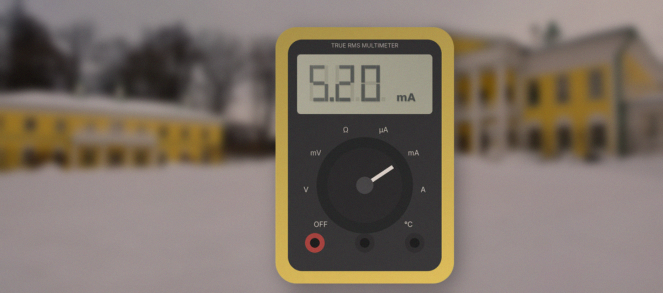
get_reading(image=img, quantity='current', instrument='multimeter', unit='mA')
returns 5.20 mA
